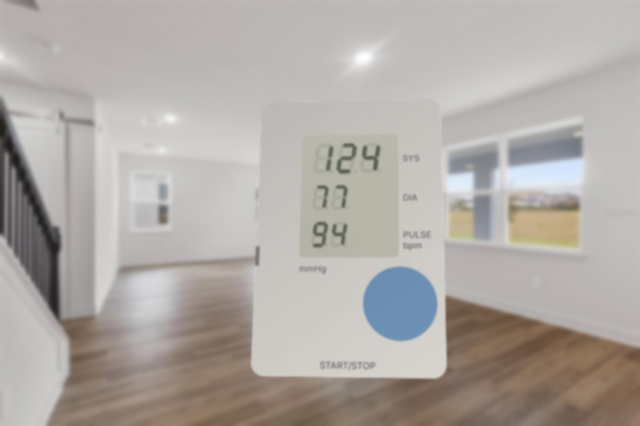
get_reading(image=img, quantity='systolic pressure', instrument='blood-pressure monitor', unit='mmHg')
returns 124 mmHg
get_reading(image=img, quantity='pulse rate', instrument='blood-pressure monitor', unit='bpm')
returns 94 bpm
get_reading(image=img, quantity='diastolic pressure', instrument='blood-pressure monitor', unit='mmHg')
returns 77 mmHg
